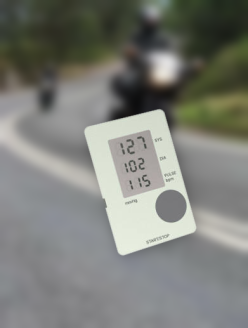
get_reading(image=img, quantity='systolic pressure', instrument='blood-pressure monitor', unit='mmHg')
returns 127 mmHg
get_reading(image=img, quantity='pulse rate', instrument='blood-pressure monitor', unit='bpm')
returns 115 bpm
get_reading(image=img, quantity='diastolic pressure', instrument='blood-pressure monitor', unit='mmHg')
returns 102 mmHg
